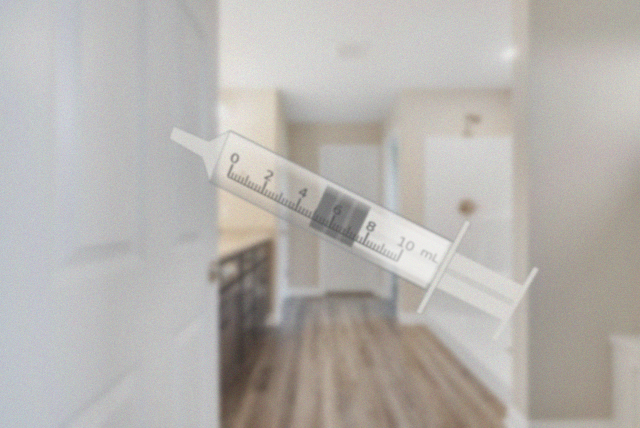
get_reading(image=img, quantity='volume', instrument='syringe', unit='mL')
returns 5 mL
